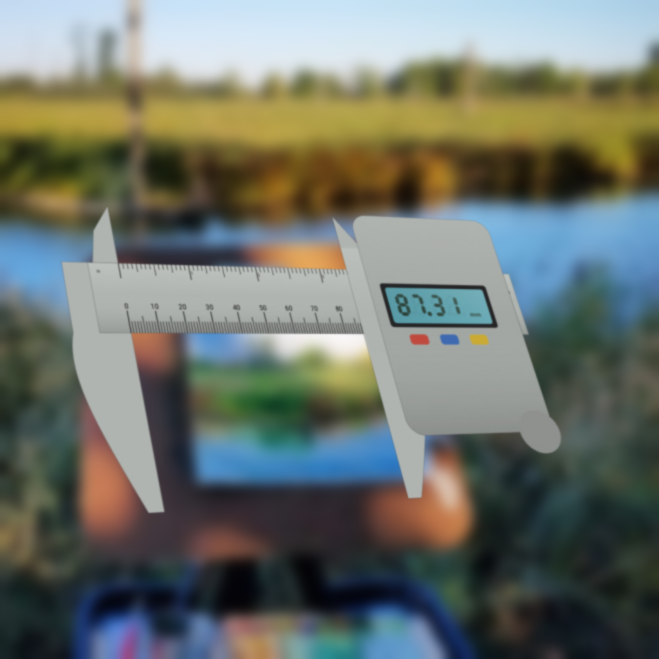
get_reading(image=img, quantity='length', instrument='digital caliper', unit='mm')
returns 87.31 mm
